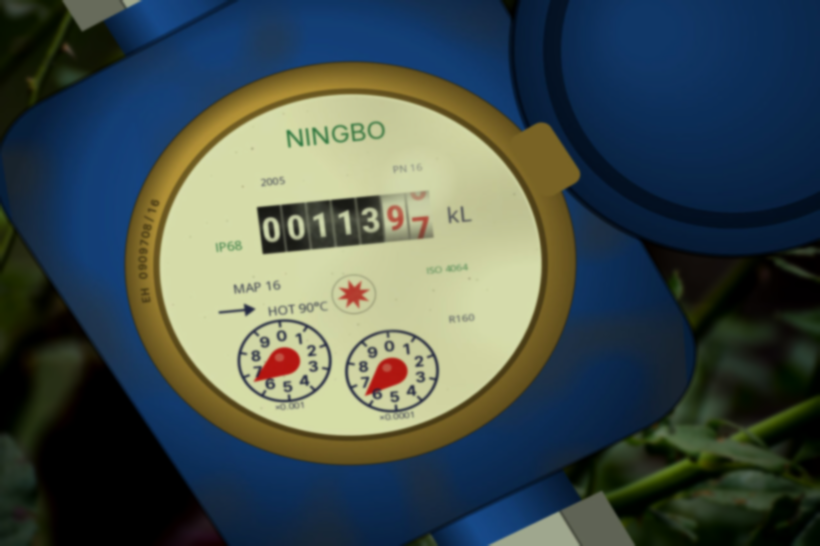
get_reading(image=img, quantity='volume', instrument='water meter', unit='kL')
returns 113.9666 kL
